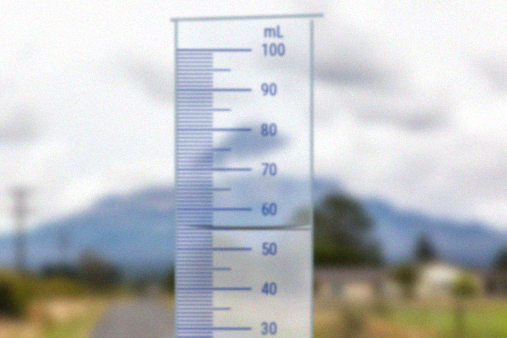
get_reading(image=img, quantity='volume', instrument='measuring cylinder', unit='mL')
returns 55 mL
